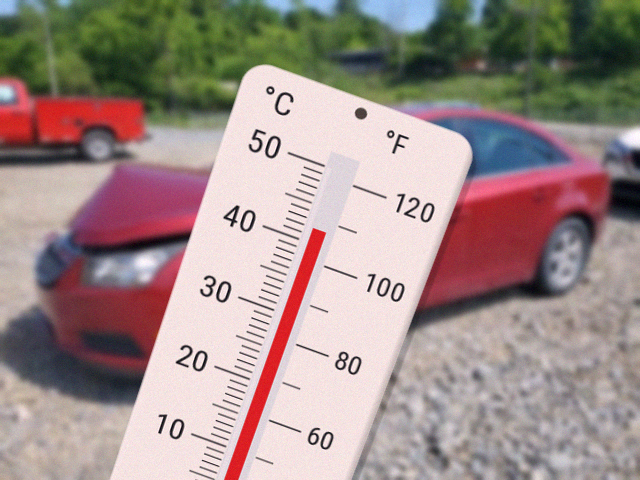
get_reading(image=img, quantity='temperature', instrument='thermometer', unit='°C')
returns 42 °C
